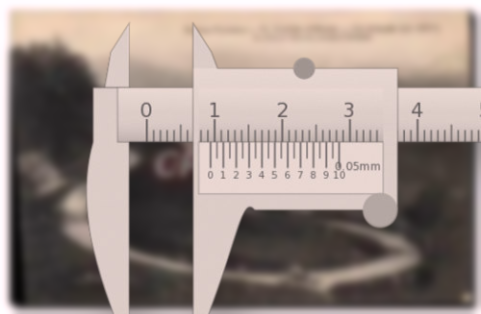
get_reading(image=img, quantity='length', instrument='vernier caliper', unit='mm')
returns 9.4 mm
